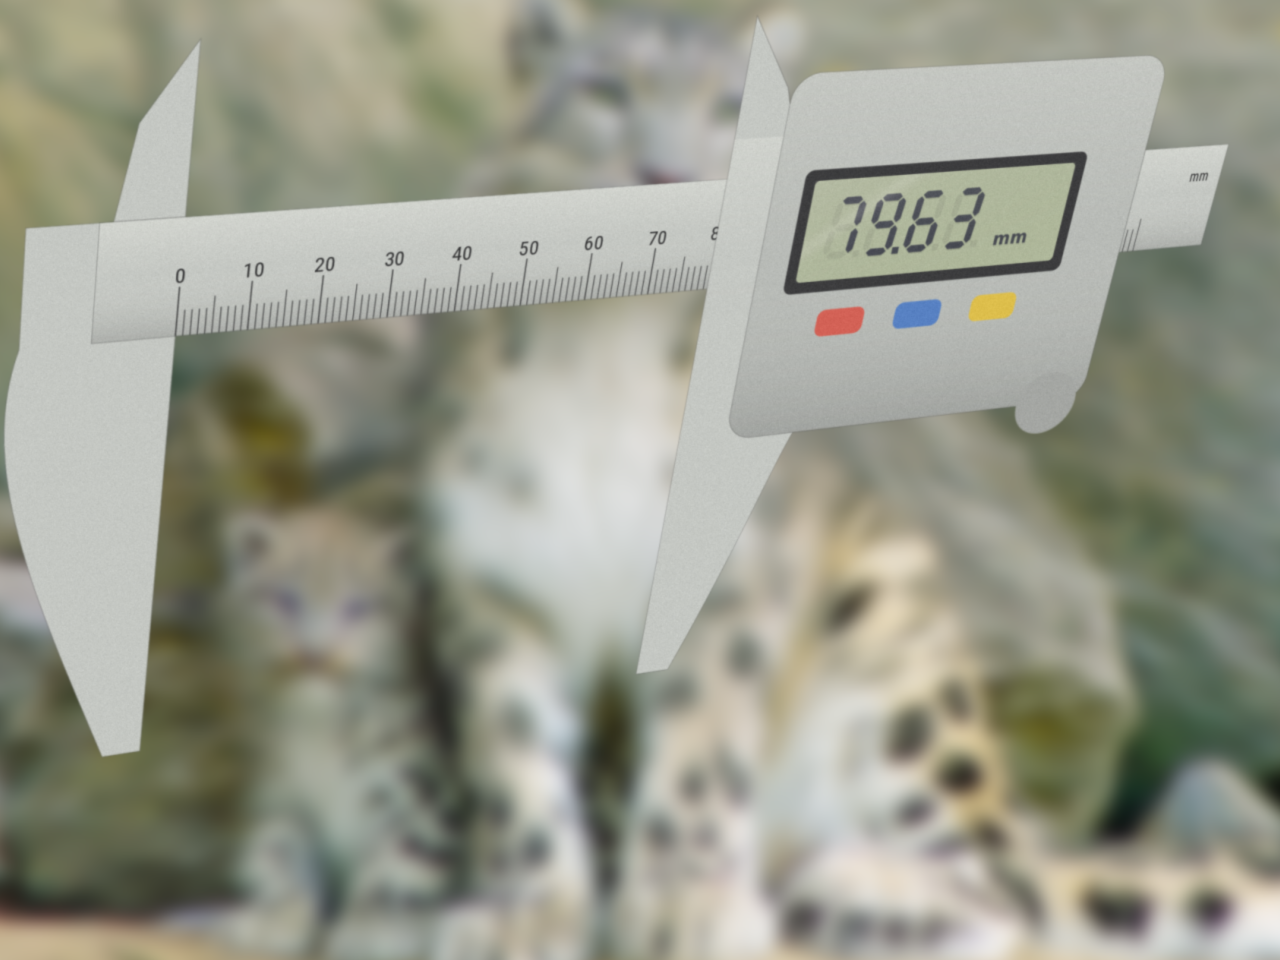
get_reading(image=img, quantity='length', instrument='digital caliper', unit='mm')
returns 79.63 mm
